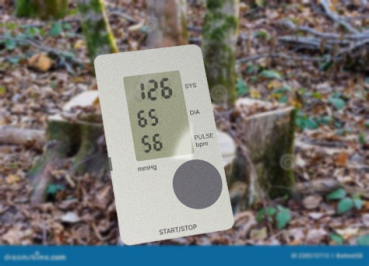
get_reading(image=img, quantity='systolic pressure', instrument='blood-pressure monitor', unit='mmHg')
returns 126 mmHg
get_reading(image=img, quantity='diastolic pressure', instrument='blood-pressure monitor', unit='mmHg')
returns 65 mmHg
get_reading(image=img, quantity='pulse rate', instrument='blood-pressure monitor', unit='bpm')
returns 56 bpm
